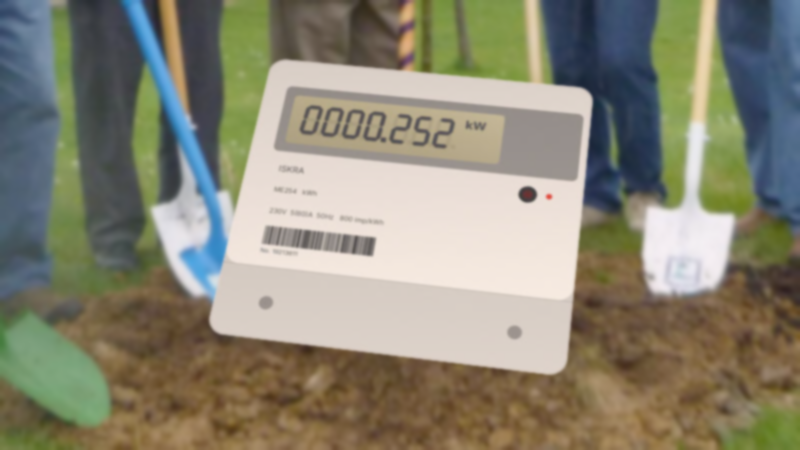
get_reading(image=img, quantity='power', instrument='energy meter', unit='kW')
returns 0.252 kW
